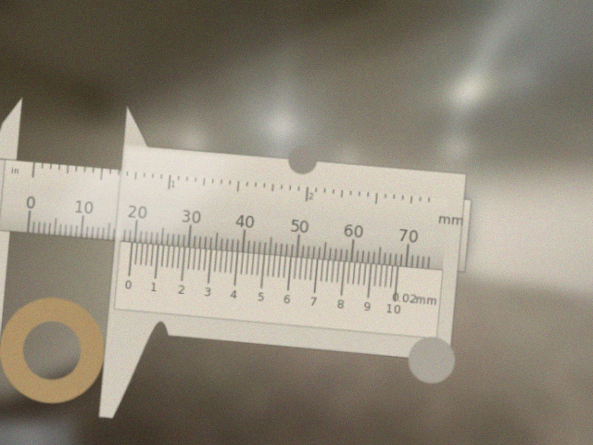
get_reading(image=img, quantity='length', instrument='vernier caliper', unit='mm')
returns 19.5 mm
